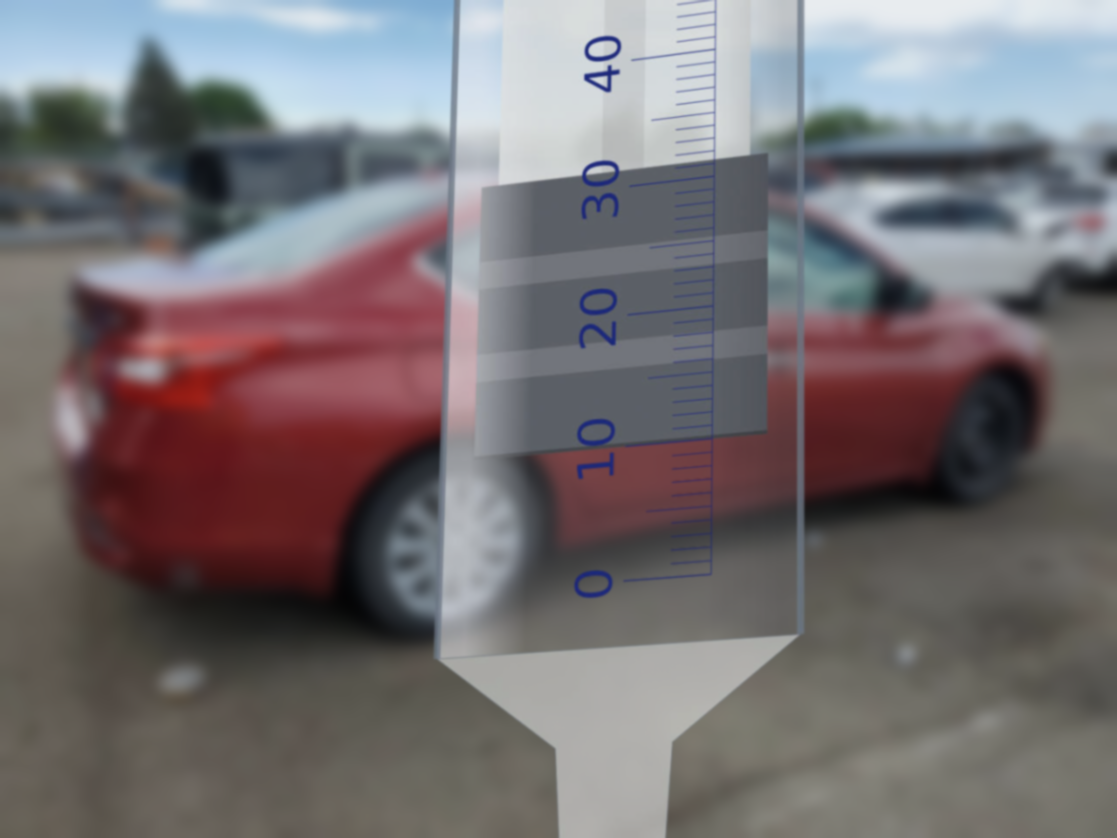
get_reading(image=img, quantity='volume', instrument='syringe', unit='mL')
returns 10 mL
